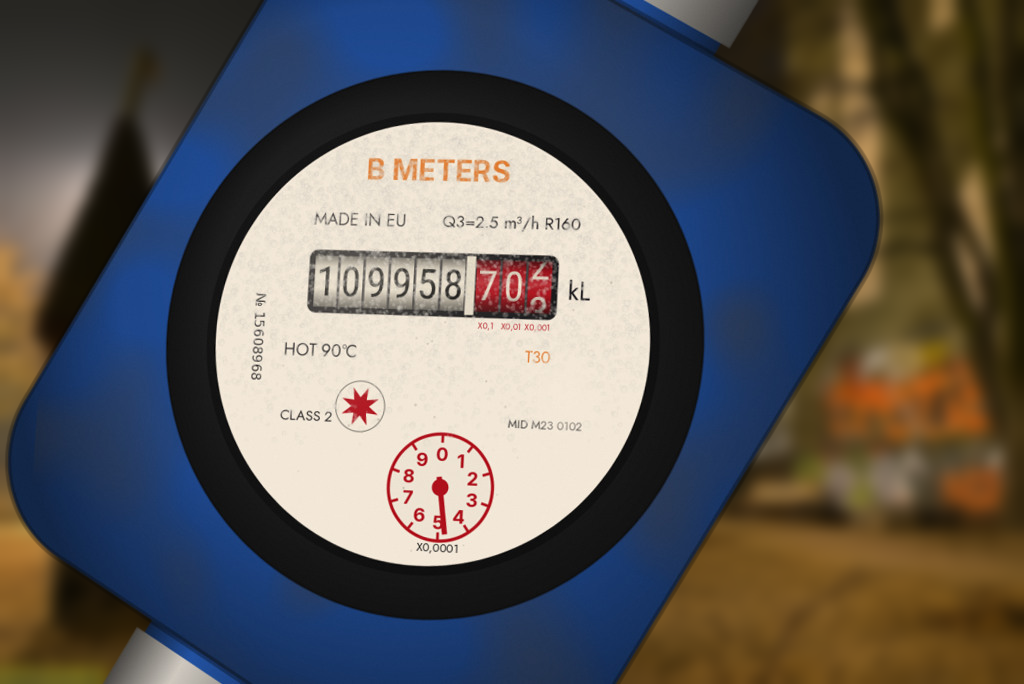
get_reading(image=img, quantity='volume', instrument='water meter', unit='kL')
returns 109958.7024 kL
